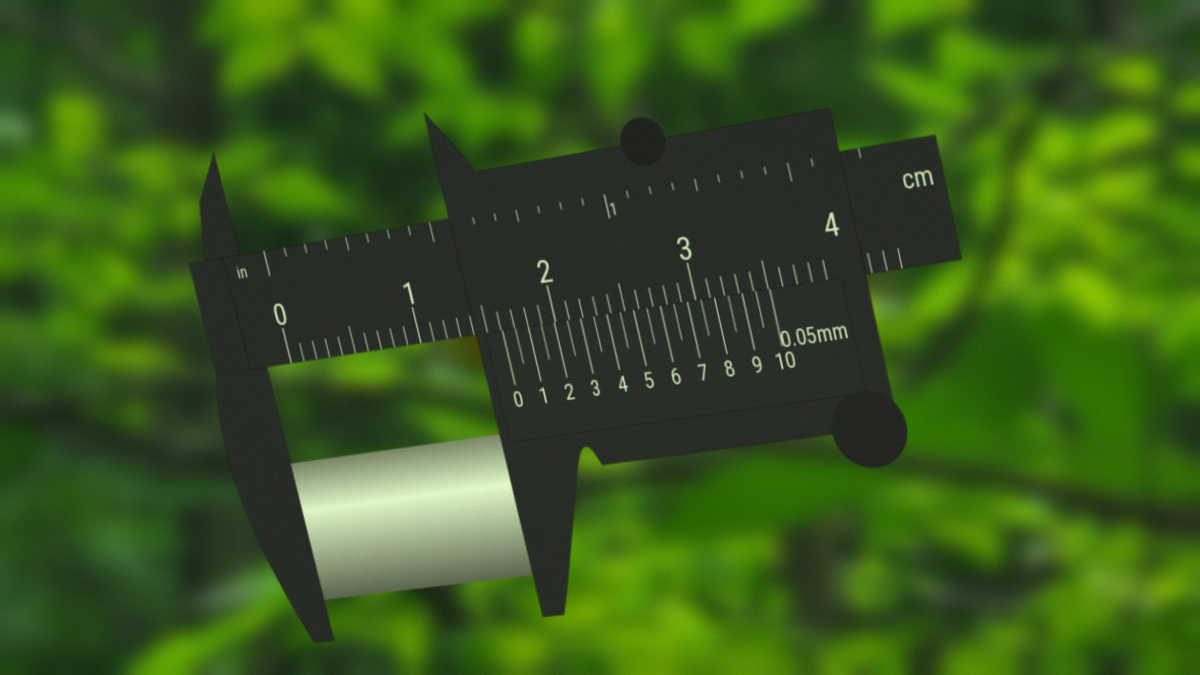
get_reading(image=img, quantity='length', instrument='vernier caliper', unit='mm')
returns 16.1 mm
